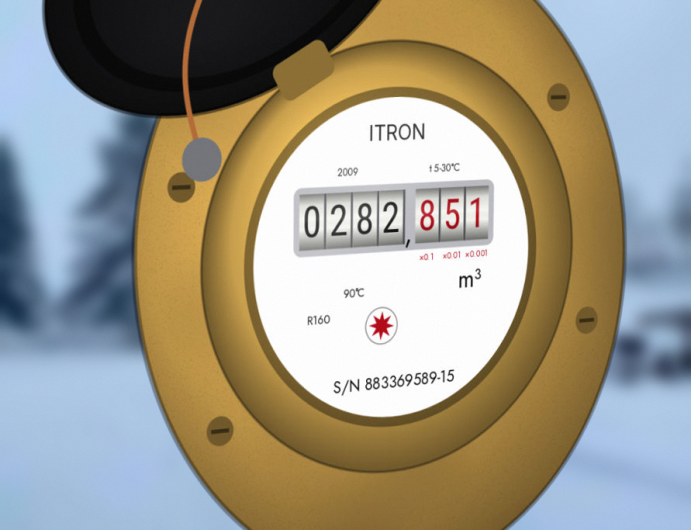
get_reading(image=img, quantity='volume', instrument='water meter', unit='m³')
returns 282.851 m³
